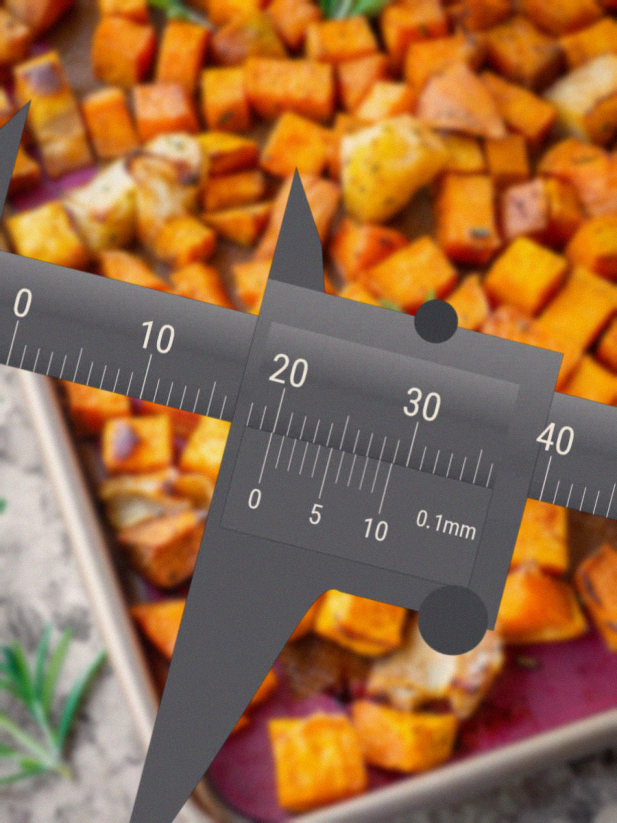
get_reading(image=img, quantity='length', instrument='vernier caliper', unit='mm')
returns 19.9 mm
